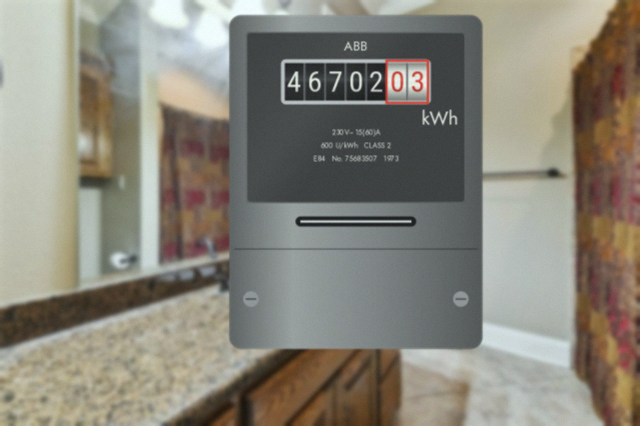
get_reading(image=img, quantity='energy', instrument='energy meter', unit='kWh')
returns 46702.03 kWh
